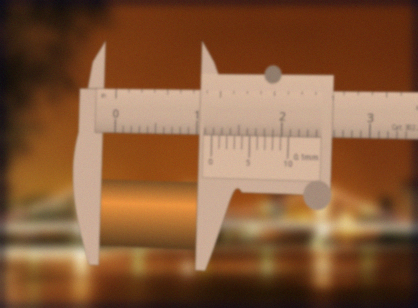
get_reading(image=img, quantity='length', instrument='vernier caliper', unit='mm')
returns 11.8 mm
